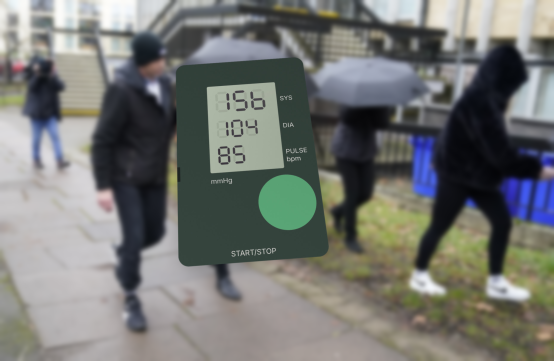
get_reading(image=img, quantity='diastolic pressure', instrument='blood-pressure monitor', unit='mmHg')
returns 104 mmHg
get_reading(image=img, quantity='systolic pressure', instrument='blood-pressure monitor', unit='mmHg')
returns 156 mmHg
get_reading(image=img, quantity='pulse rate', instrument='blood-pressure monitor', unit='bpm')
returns 85 bpm
